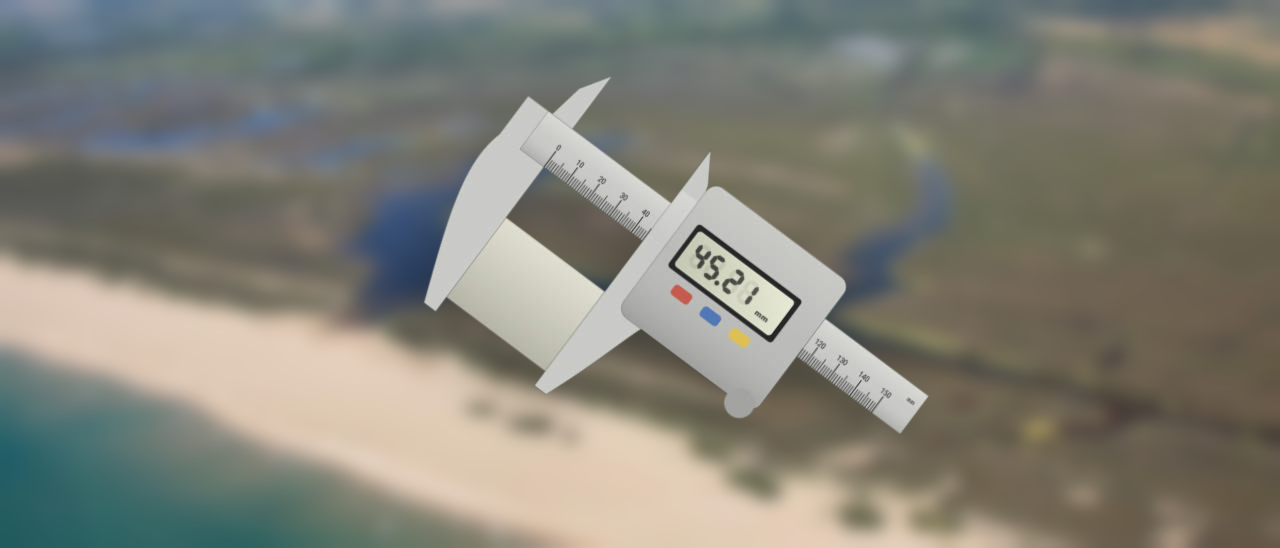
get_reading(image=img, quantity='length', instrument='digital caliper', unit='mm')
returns 45.21 mm
